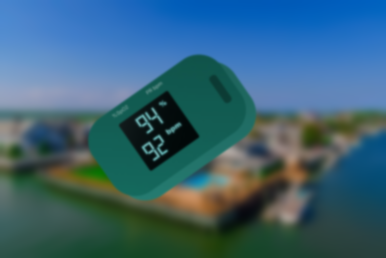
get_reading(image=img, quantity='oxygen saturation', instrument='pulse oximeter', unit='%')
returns 94 %
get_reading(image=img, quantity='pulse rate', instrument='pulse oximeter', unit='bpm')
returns 92 bpm
